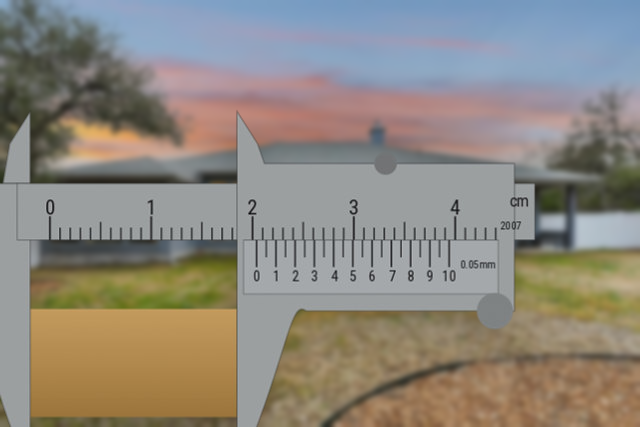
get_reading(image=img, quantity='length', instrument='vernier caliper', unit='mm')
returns 20.4 mm
